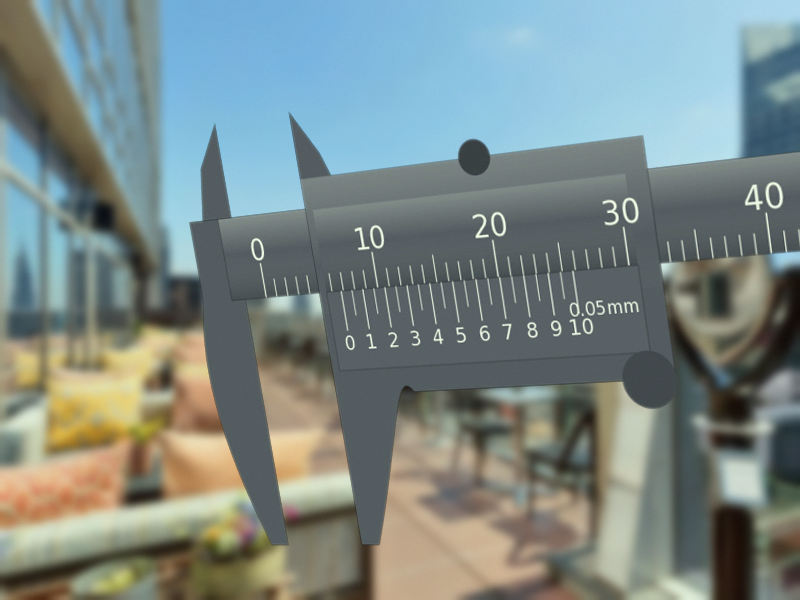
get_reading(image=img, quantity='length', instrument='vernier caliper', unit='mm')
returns 6.8 mm
